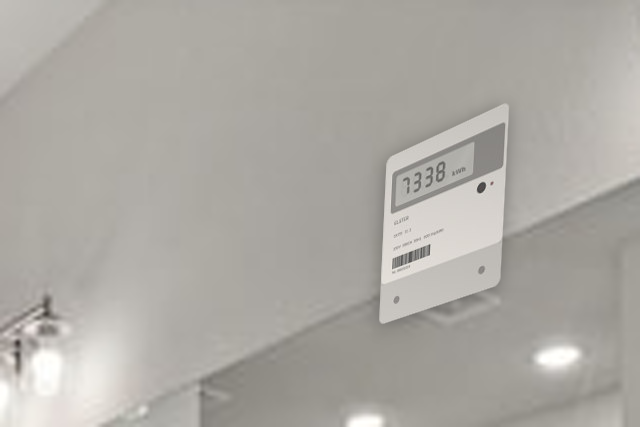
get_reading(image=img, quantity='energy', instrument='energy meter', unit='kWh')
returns 7338 kWh
